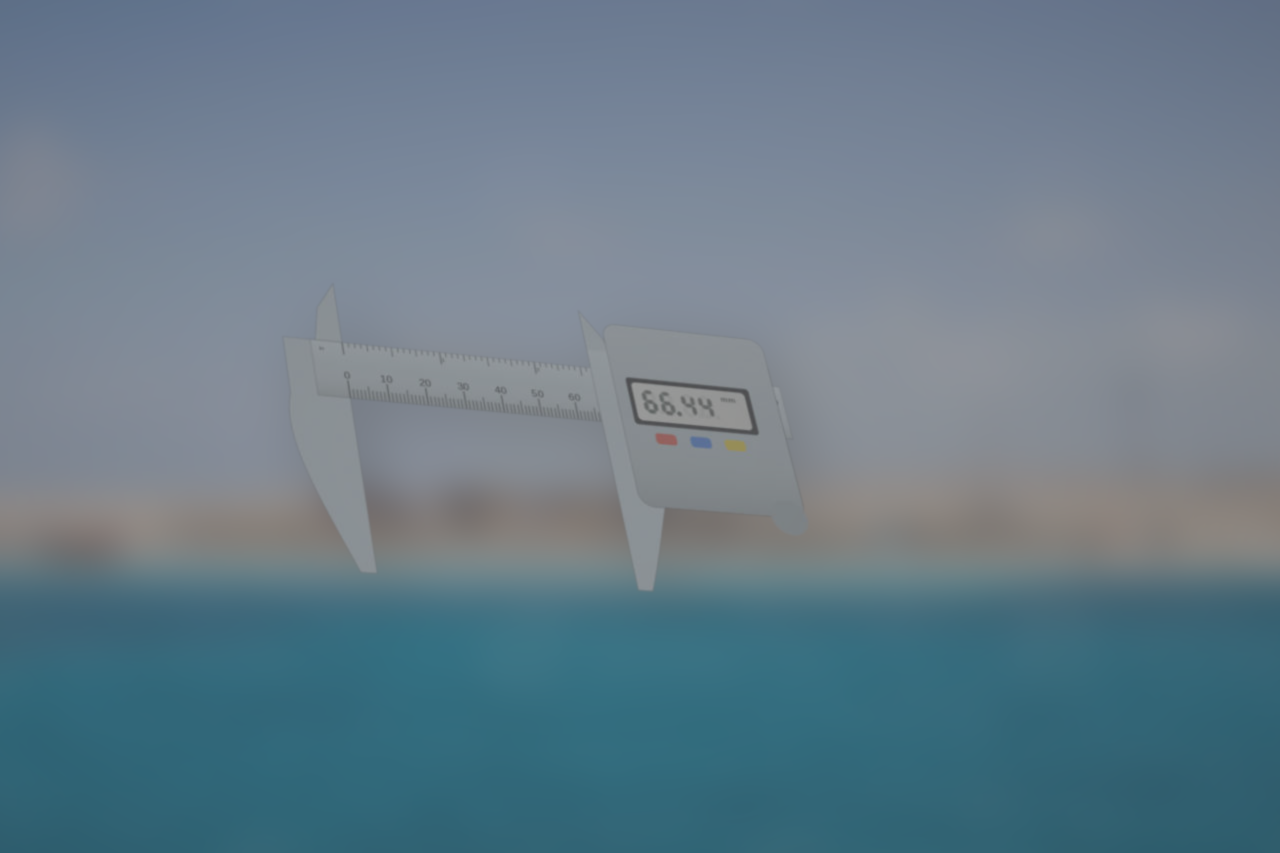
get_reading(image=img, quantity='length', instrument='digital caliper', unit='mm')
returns 66.44 mm
